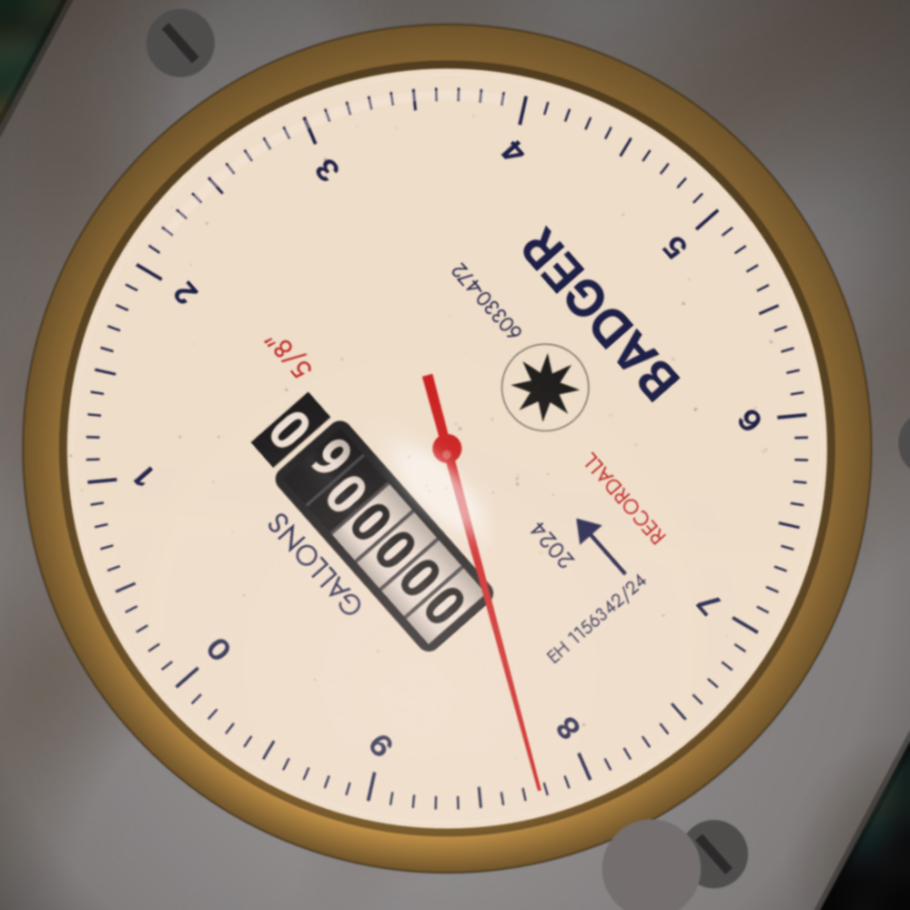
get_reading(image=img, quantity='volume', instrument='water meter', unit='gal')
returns 58.2 gal
